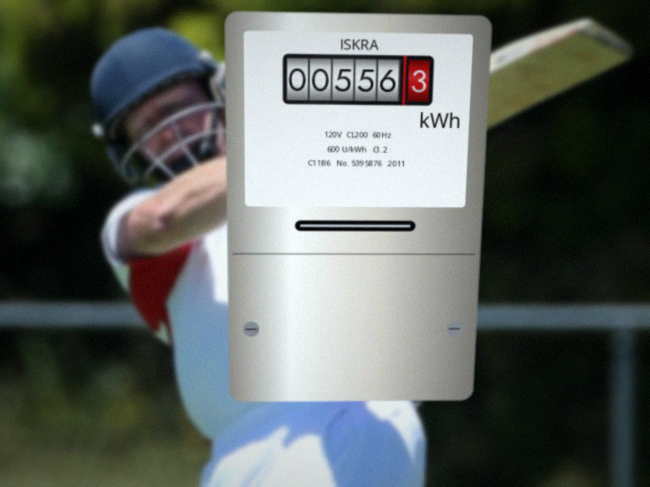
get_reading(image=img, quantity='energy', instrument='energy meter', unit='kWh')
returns 556.3 kWh
